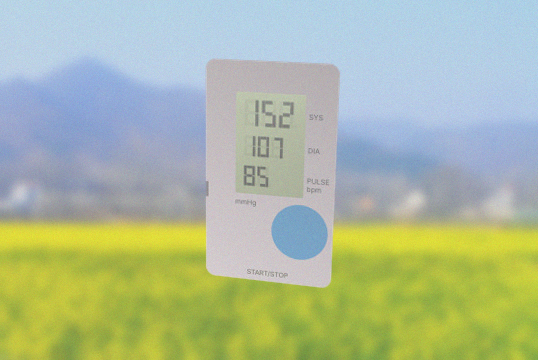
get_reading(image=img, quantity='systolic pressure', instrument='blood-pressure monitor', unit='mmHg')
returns 152 mmHg
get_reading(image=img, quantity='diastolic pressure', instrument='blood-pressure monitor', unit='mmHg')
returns 107 mmHg
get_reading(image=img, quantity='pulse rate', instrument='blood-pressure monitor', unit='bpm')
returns 85 bpm
